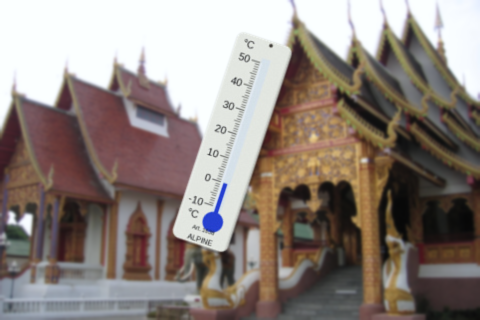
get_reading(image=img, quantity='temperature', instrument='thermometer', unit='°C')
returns 0 °C
